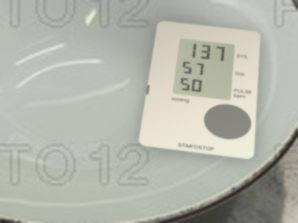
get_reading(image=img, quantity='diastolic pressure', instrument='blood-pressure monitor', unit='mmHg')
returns 57 mmHg
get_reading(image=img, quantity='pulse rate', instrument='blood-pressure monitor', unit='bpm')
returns 50 bpm
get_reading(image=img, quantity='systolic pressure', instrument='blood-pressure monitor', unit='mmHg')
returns 137 mmHg
